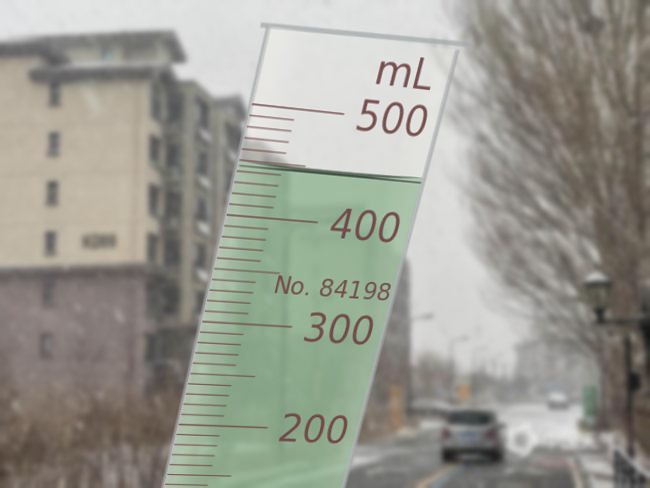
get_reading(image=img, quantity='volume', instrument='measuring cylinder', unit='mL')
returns 445 mL
